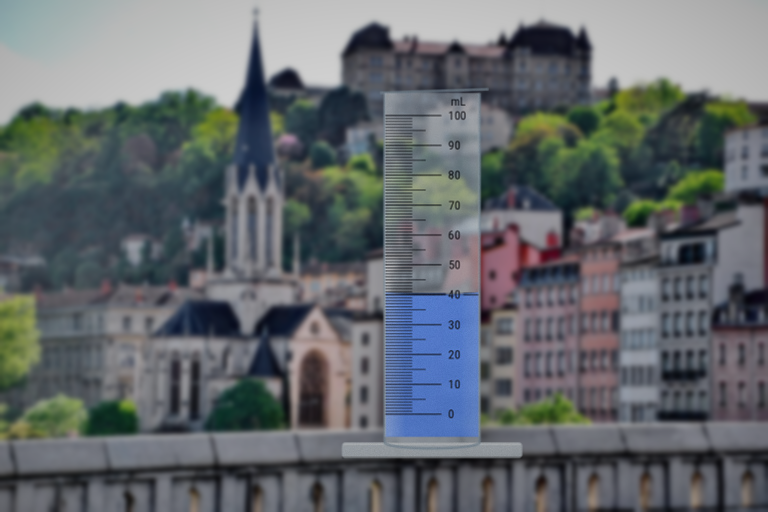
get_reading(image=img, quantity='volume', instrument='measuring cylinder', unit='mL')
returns 40 mL
